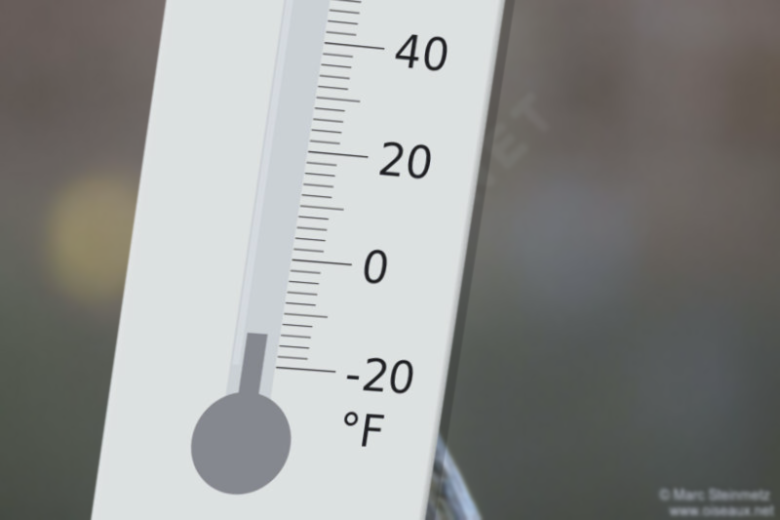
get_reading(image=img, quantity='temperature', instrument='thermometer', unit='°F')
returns -14 °F
